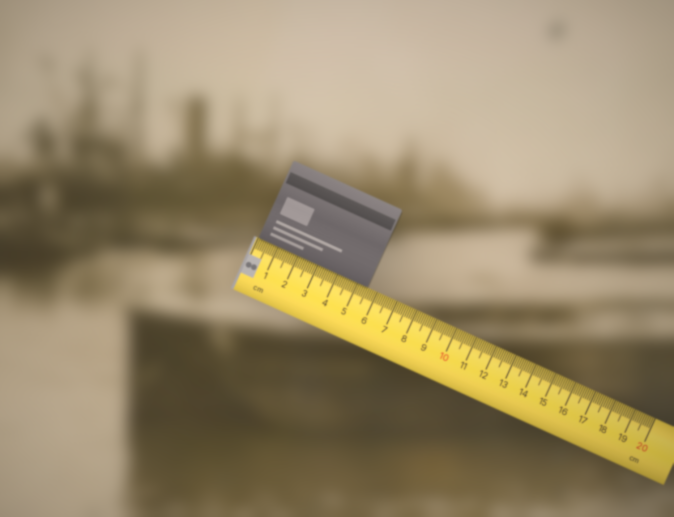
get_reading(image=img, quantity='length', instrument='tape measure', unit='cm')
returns 5.5 cm
